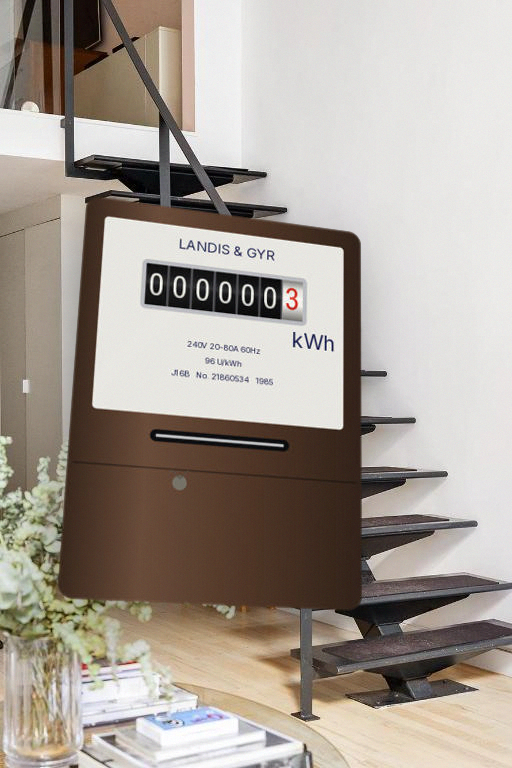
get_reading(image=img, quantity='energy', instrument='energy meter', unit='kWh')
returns 0.3 kWh
